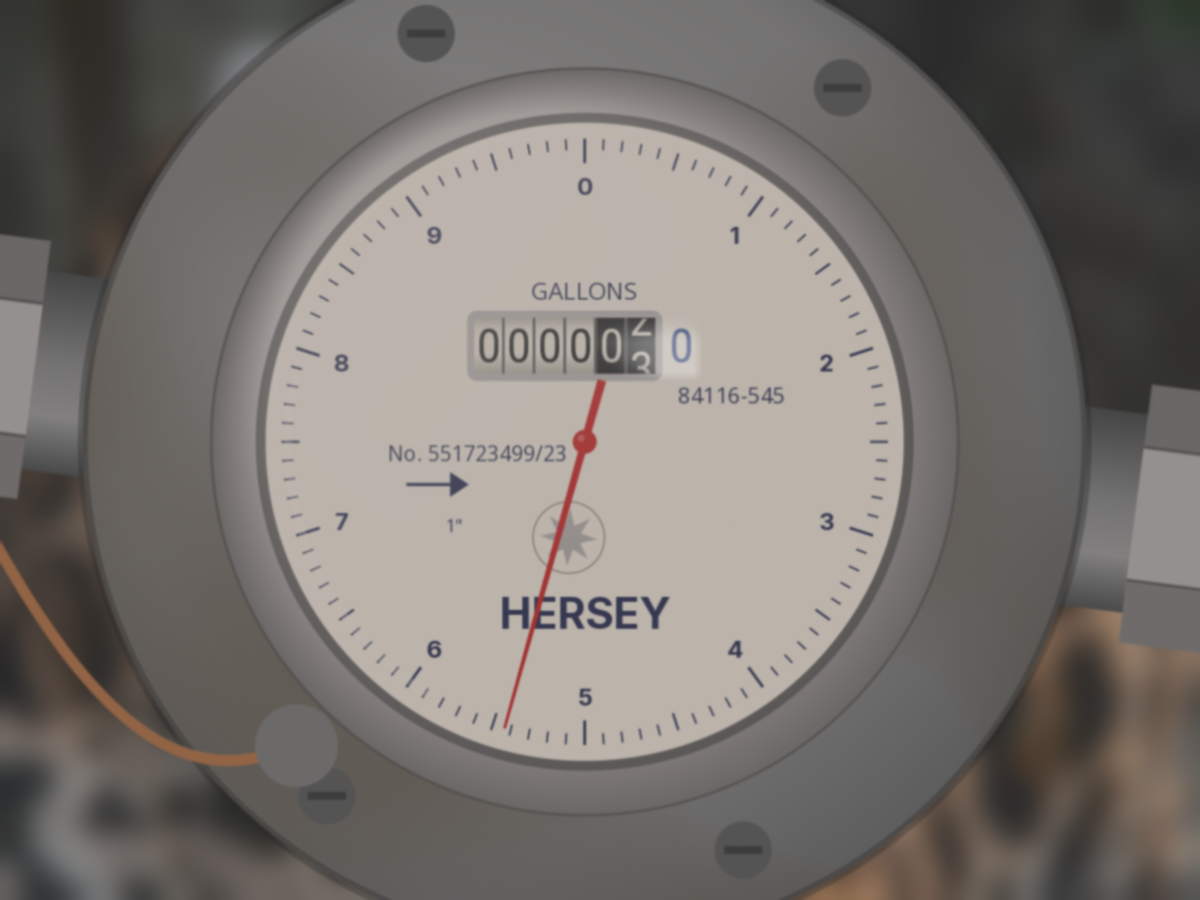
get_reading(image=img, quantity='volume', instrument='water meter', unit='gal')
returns 25.4 gal
